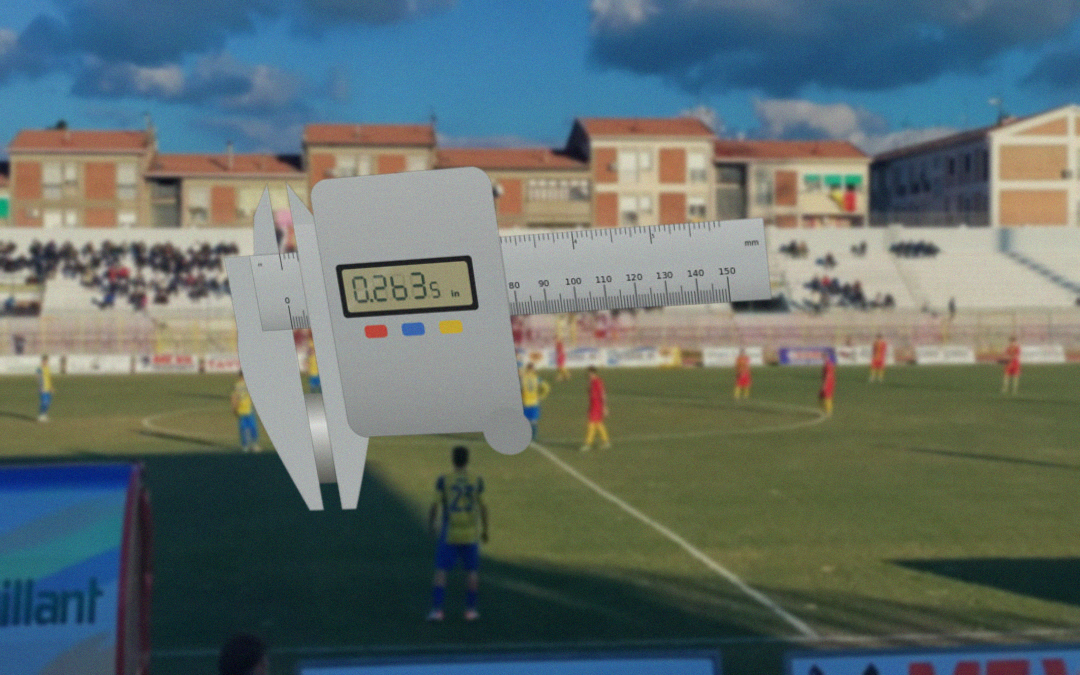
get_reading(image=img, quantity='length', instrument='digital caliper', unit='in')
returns 0.2635 in
